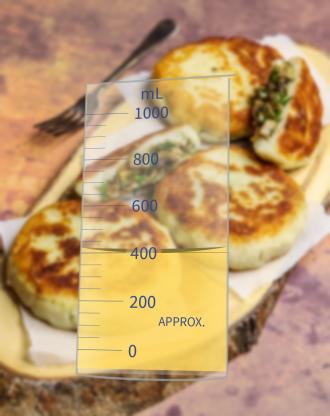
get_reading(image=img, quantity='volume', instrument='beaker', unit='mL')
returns 400 mL
